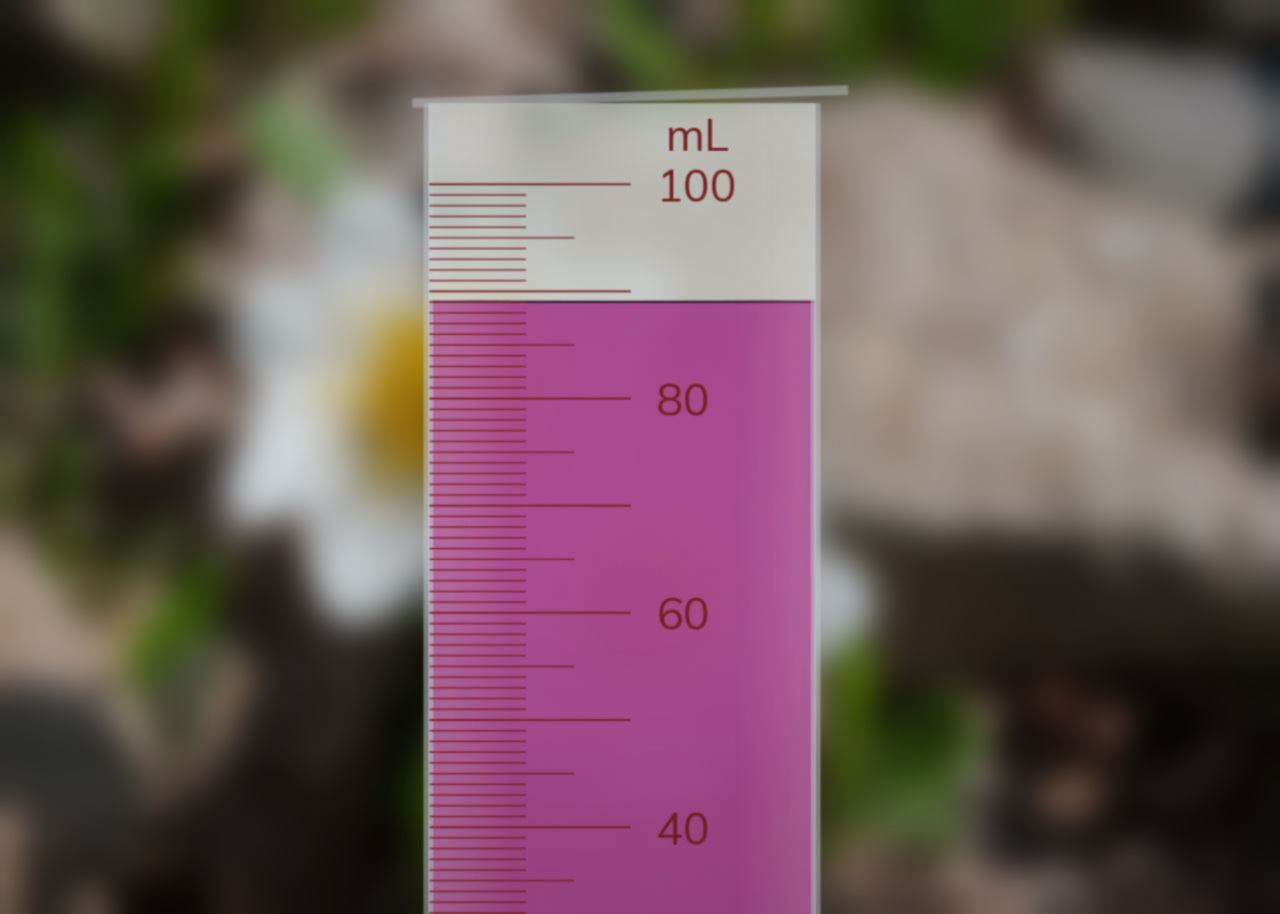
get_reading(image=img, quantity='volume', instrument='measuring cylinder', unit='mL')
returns 89 mL
